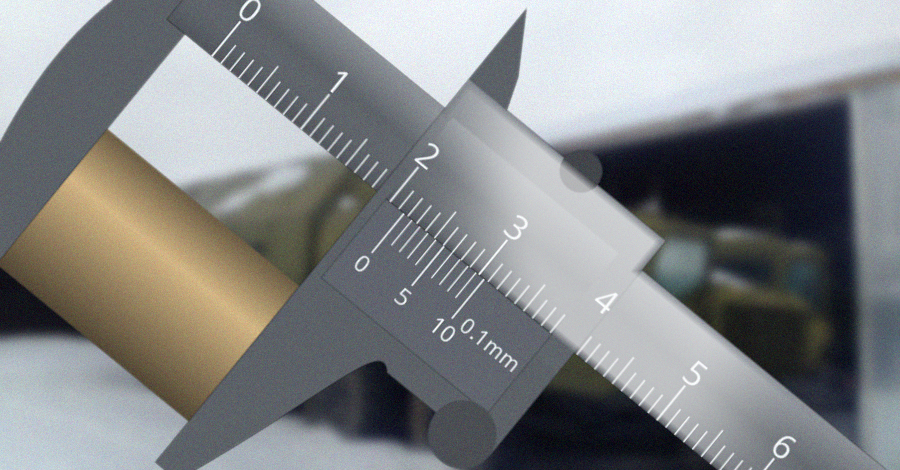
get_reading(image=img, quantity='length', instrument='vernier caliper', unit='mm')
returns 21.6 mm
